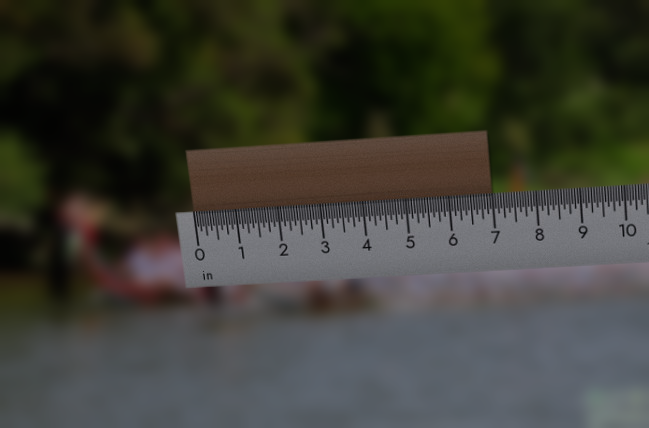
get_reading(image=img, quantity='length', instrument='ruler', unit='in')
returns 7 in
